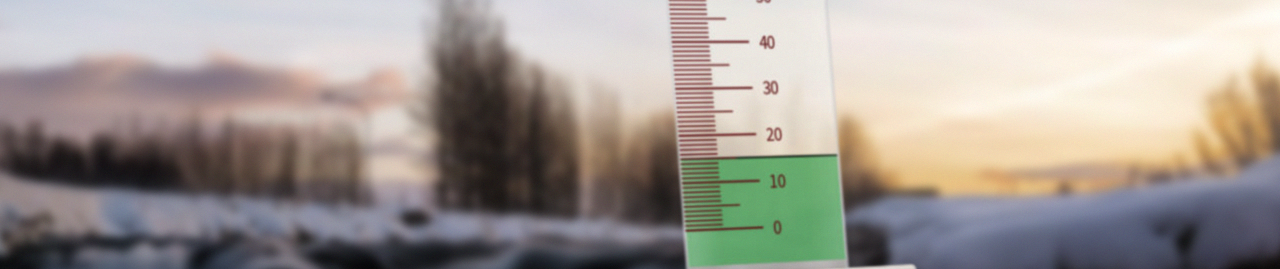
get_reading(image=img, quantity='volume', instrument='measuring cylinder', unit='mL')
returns 15 mL
